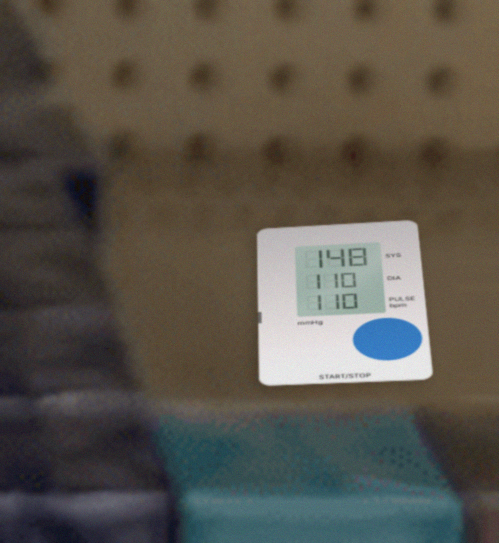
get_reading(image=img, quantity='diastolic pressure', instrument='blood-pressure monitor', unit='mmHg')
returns 110 mmHg
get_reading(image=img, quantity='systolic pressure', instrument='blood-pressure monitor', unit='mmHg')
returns 148 mmHg
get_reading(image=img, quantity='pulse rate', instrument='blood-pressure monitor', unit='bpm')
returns 110 bpm
